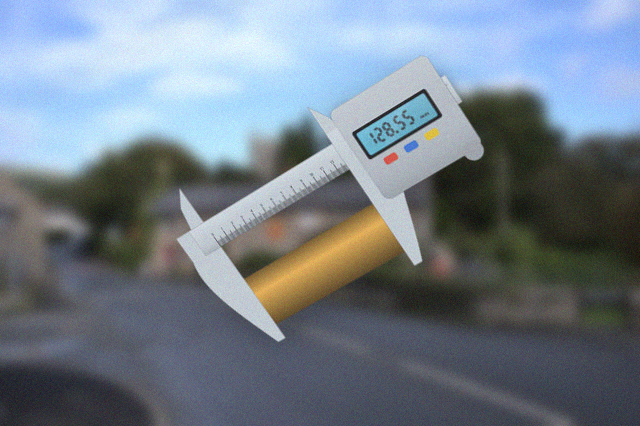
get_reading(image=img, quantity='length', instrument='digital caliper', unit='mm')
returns 128.55 mm
